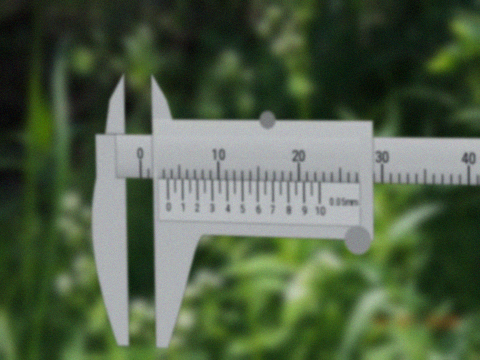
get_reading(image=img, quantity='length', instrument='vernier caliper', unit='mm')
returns 3.5 mm
